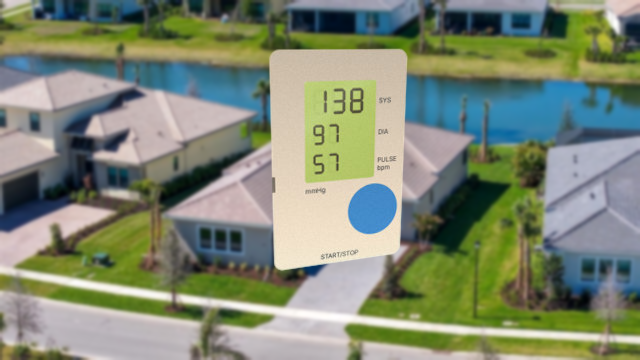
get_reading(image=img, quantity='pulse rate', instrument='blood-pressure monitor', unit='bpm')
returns 57 bpm
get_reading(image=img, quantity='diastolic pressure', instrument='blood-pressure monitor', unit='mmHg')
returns 97 mmHg
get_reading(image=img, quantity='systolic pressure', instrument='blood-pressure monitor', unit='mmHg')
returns 138 mmHg
